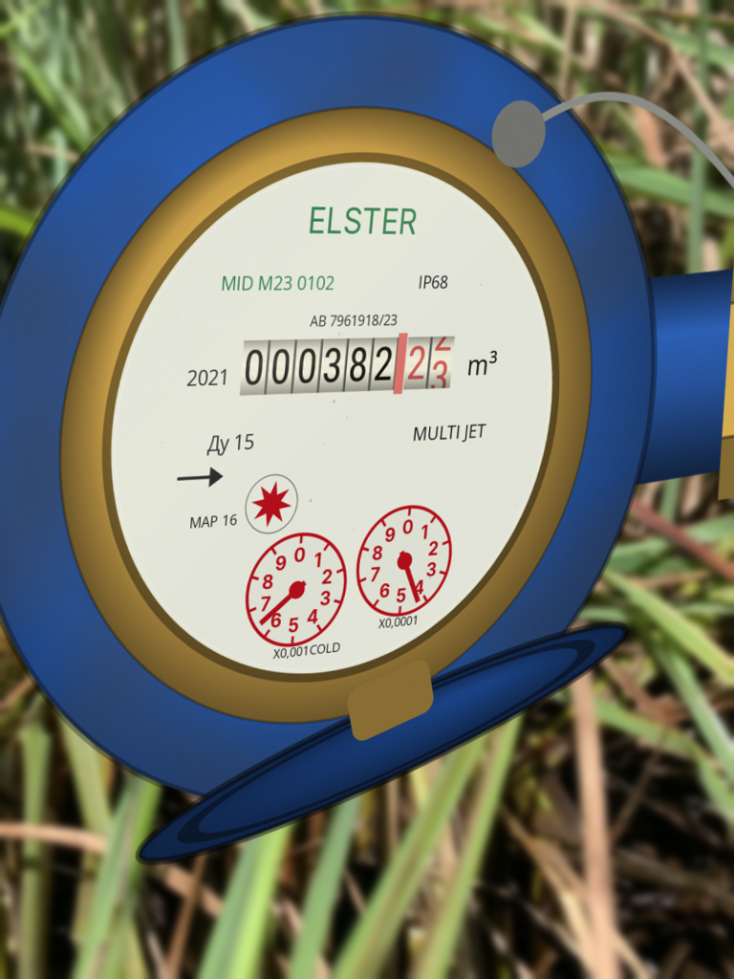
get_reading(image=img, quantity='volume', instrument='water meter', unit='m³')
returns 382.2264 m³
